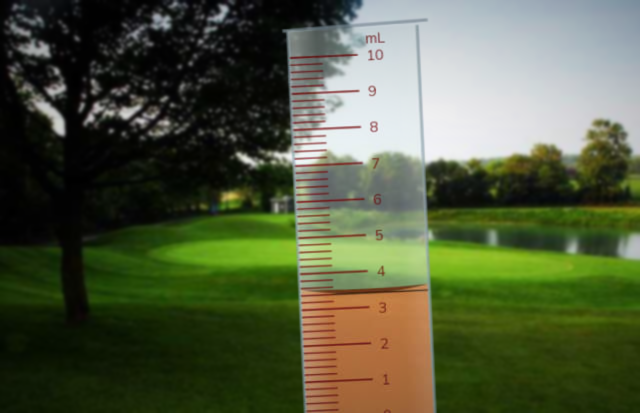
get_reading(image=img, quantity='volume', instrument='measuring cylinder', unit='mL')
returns 3.4 mL
